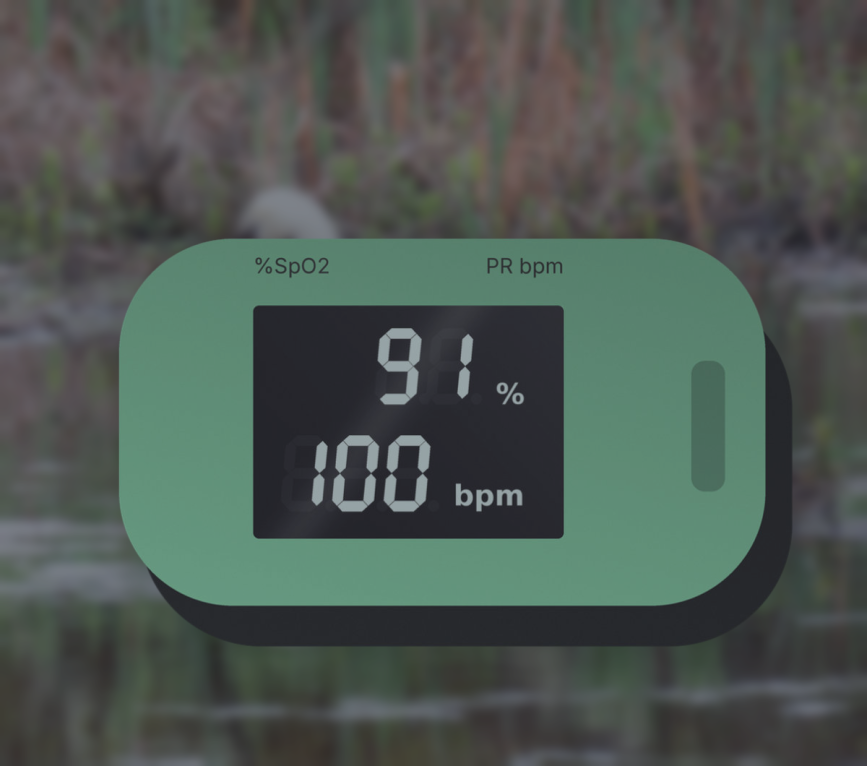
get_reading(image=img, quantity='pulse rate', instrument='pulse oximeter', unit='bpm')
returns 100 bpm
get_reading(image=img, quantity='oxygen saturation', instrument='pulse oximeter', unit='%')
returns 91 %
